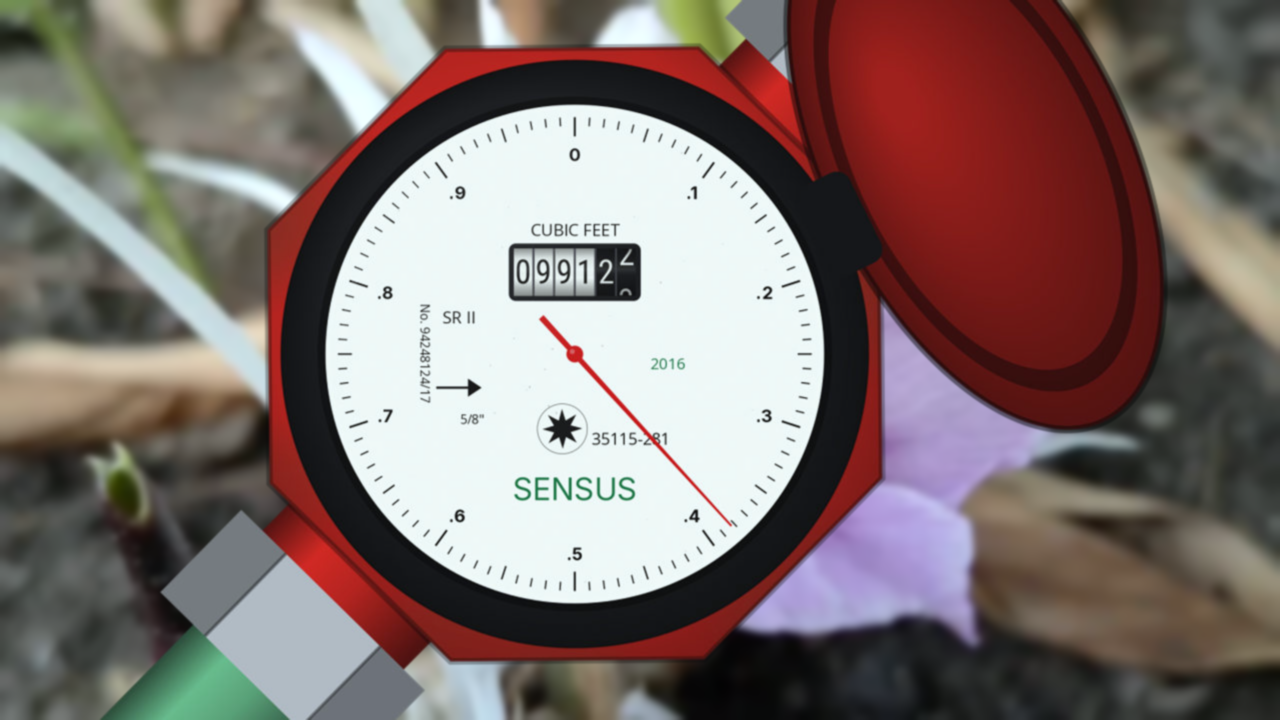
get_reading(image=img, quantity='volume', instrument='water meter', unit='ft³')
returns 99122.38 ft³
